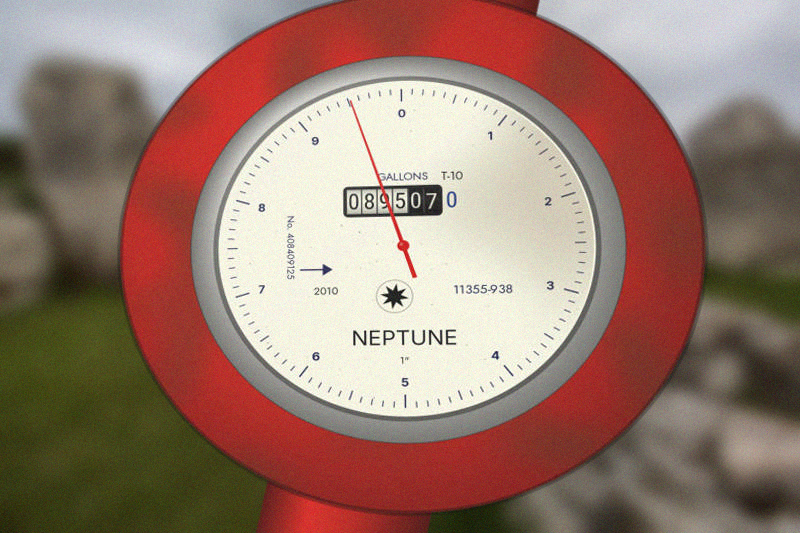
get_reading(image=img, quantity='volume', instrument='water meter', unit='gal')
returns 895069.5 gal
